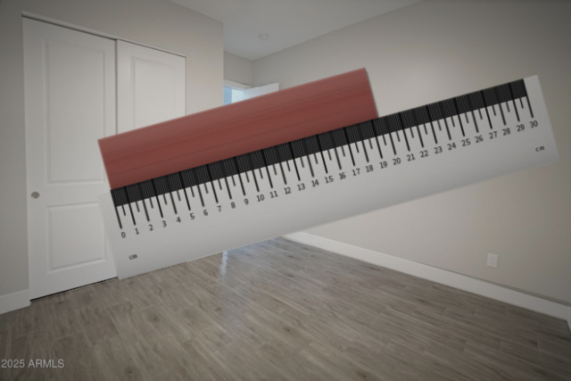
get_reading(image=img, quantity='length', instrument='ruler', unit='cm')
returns 19.5 cm
